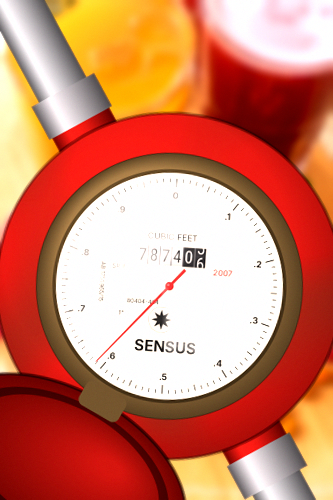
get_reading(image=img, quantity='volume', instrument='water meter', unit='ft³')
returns 787405.61 ft³
